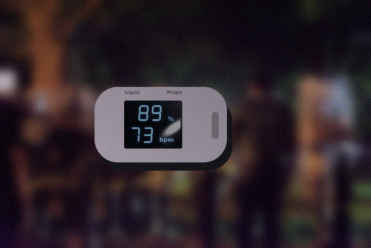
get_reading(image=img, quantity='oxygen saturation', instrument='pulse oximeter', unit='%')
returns 89 %
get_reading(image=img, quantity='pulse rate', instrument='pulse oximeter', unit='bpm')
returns 73 bpm
